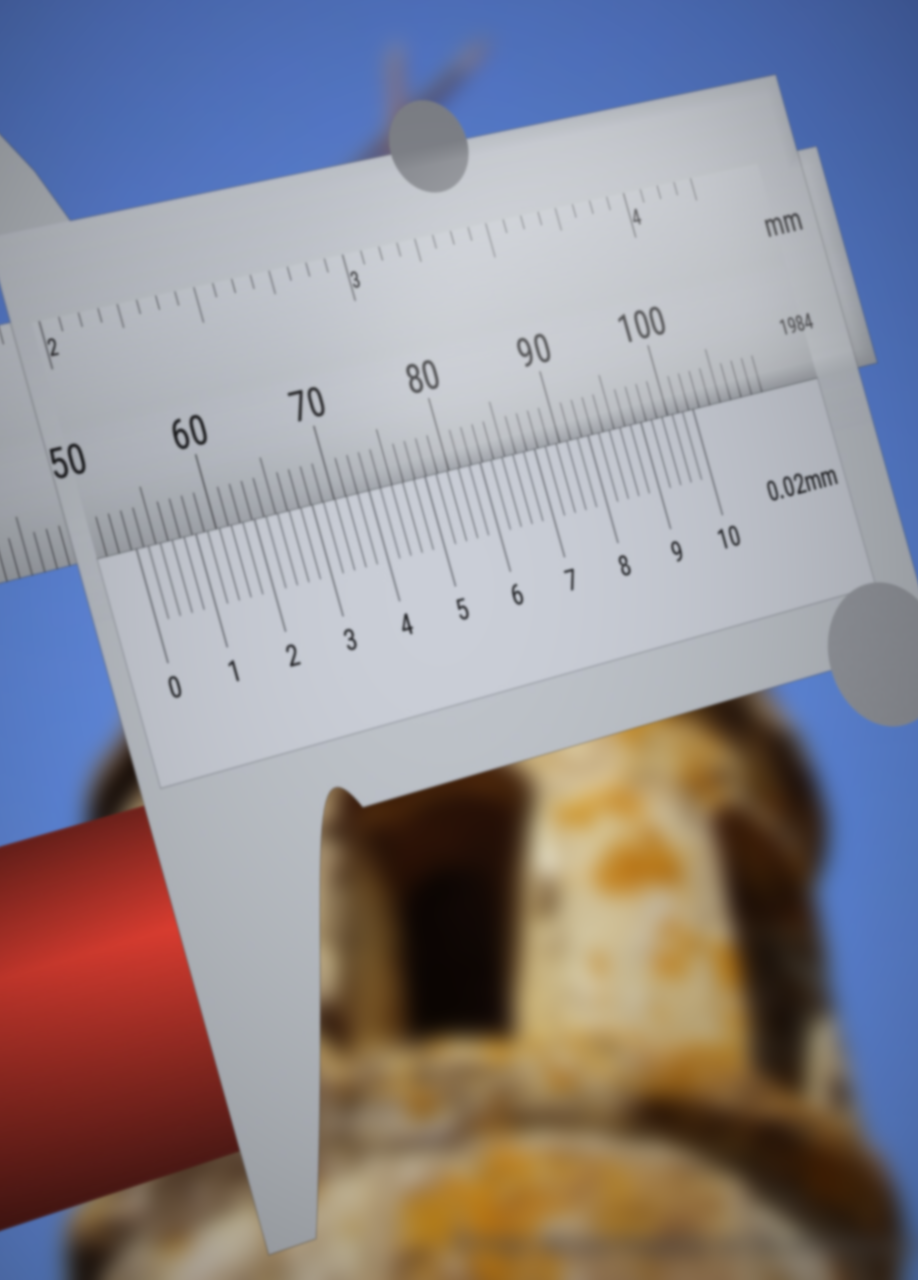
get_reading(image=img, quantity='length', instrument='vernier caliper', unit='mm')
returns 53.4 mm
